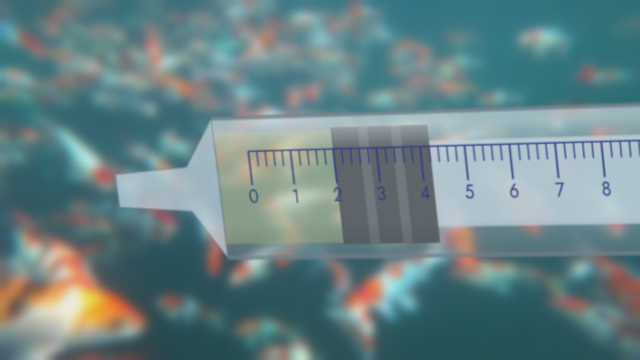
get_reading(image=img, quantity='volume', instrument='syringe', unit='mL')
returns 2 mL
